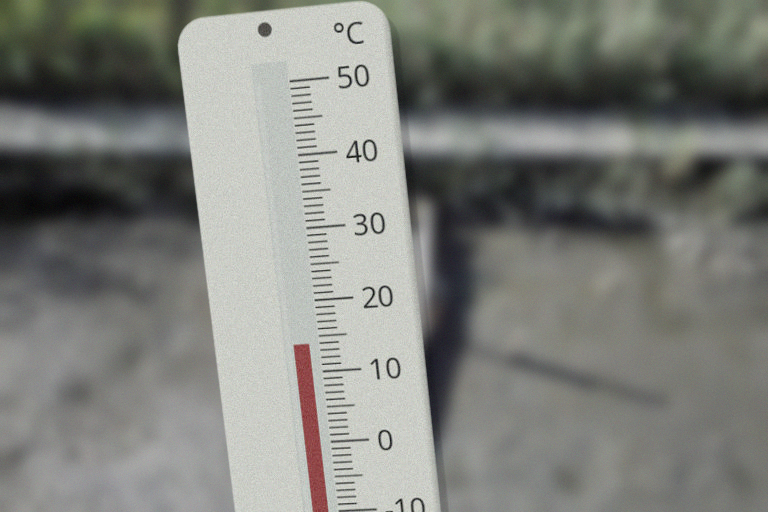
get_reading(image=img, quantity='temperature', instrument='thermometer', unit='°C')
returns 14 °C
